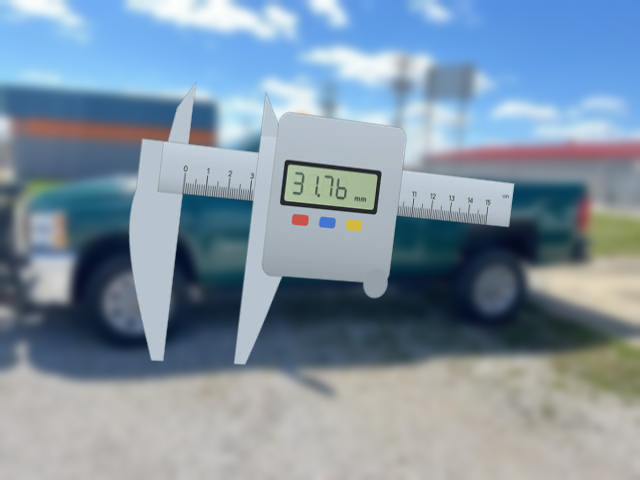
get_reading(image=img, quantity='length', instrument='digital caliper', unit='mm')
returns 31.76 mm
